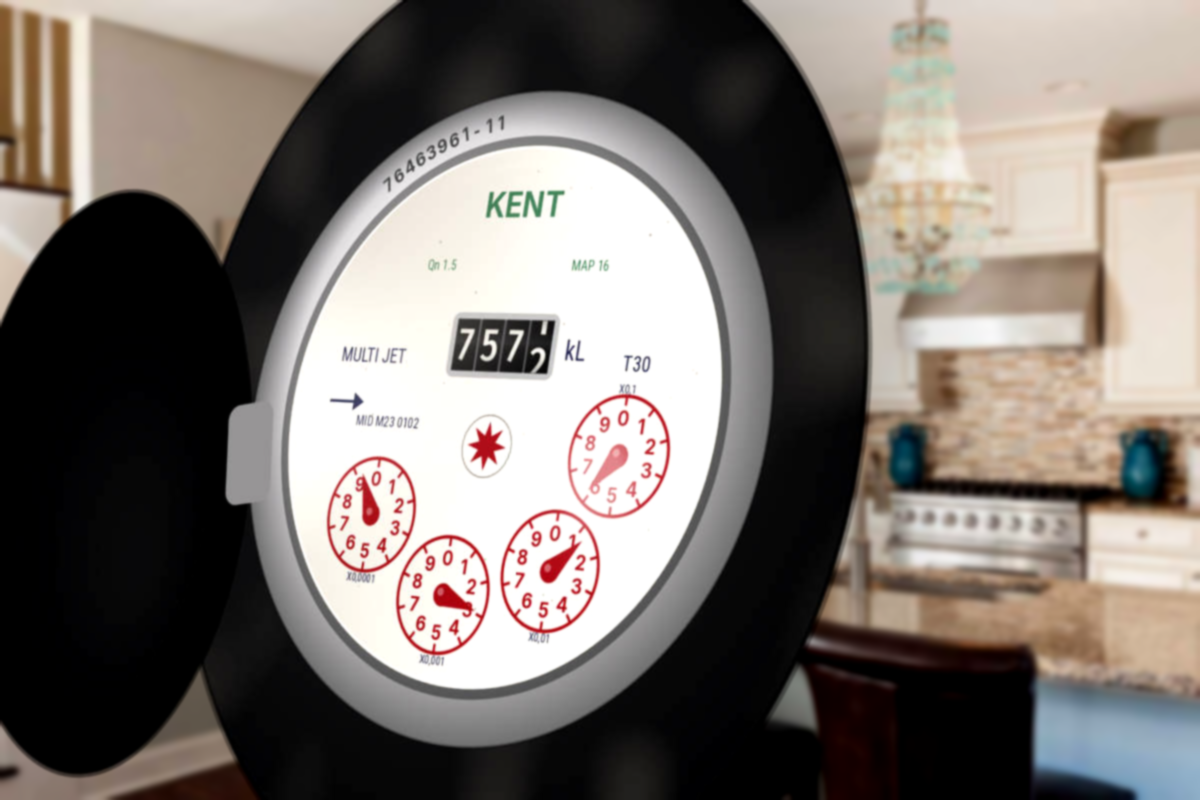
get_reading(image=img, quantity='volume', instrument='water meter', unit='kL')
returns 7571.6129 kL
